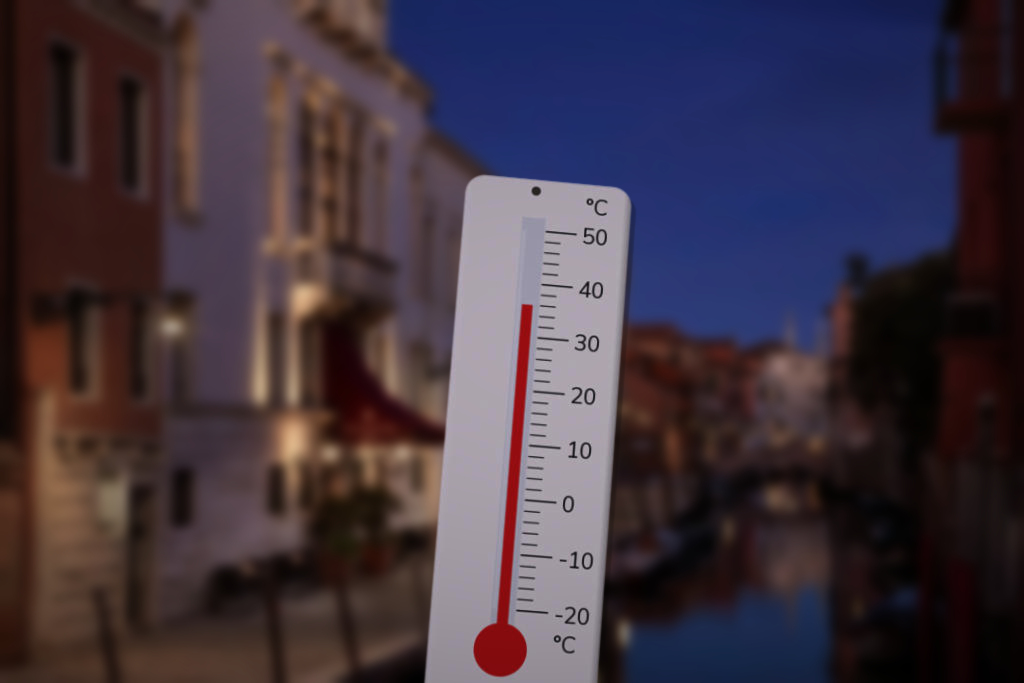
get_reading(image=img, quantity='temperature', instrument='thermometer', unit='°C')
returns 36 °C
